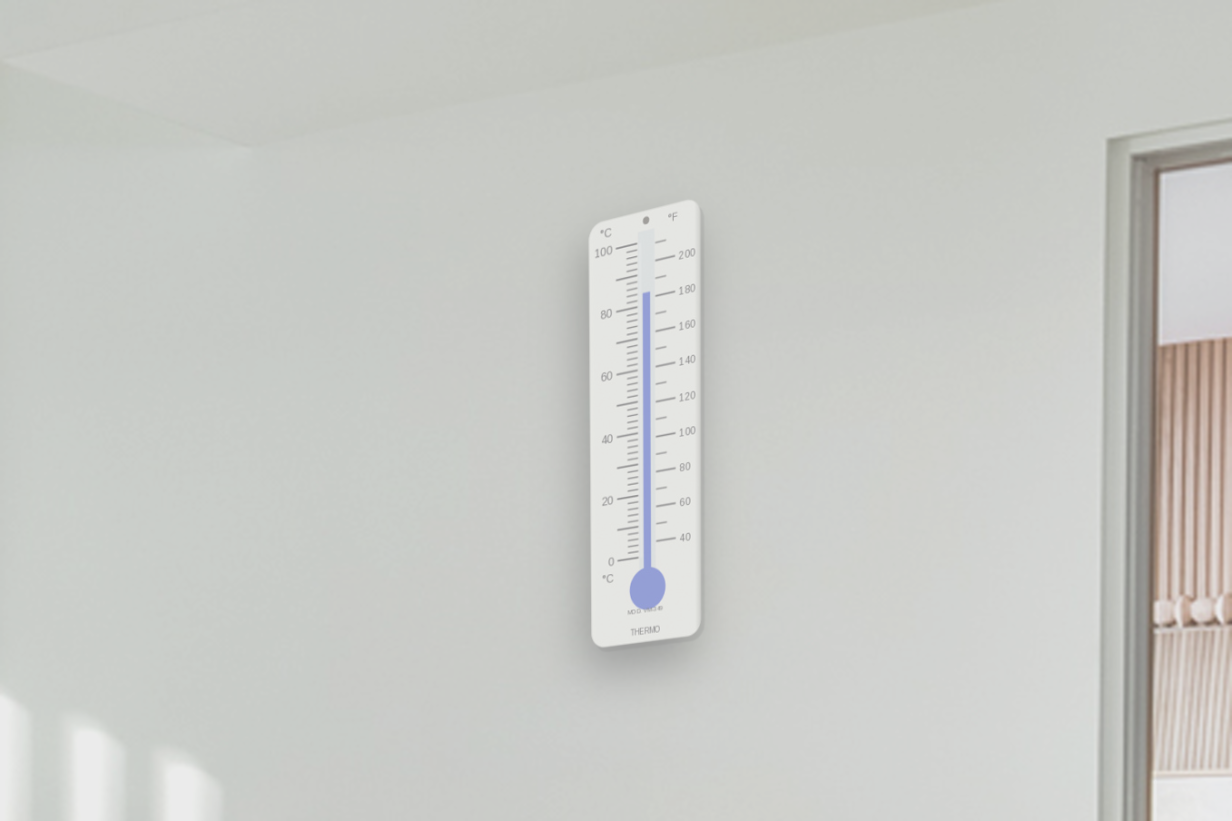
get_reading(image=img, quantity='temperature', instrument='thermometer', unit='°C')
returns 84 °C
